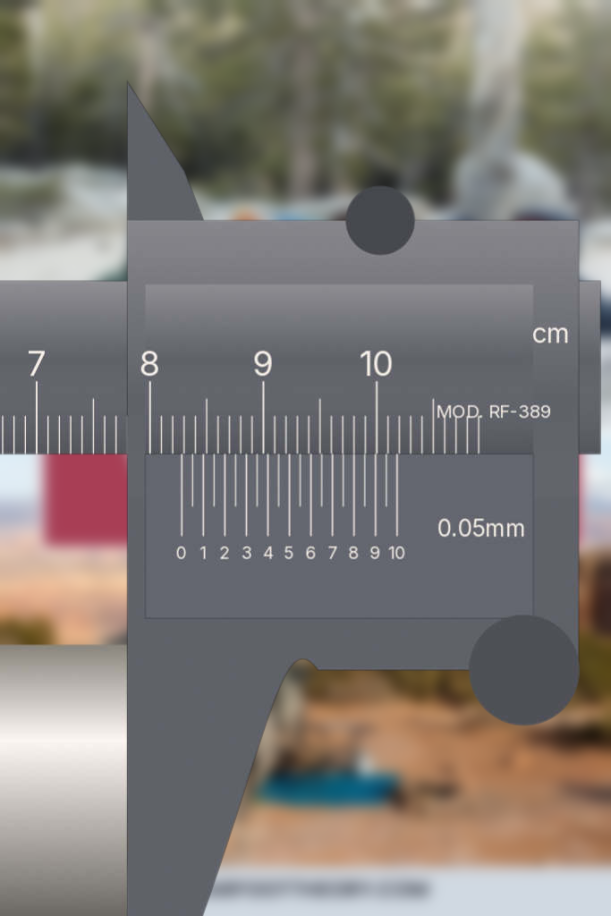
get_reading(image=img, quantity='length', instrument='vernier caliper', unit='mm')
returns 82.8 mm
